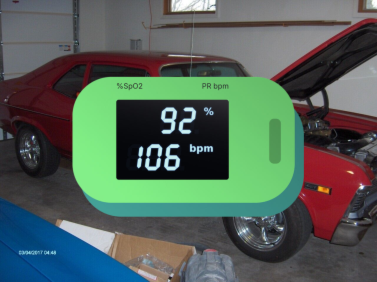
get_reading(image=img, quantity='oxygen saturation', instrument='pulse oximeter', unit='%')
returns 92 %
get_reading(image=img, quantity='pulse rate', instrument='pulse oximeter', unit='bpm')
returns 106 bpm
